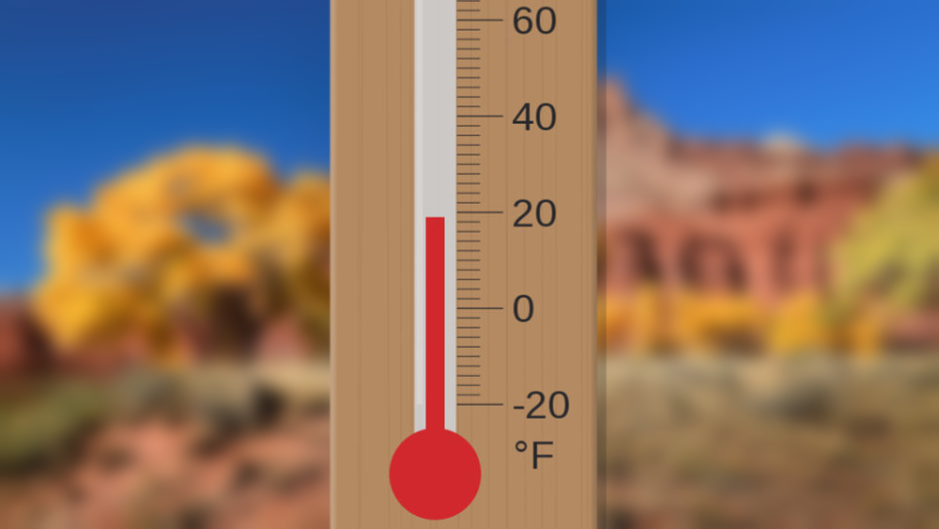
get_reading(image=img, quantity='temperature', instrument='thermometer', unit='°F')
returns 19 °F
